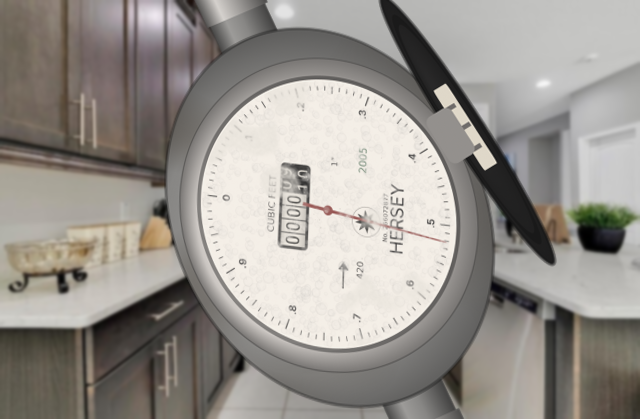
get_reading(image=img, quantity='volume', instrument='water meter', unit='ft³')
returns 9.52 ft³
